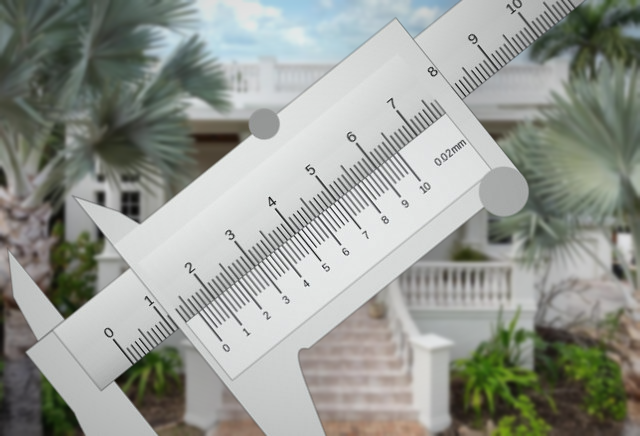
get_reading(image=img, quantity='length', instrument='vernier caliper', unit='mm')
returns 16.0 mm
